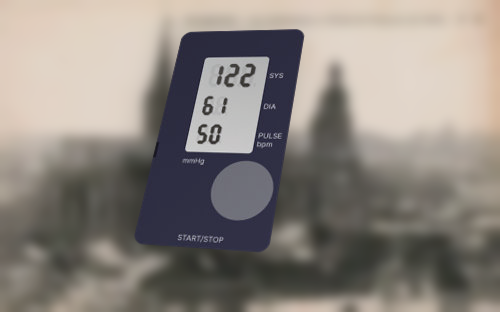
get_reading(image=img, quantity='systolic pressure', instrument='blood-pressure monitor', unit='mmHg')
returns 122 mmHg
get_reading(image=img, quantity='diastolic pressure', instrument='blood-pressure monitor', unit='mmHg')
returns 61 mmHg
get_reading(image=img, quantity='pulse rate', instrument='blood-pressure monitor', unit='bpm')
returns 50 bpm
